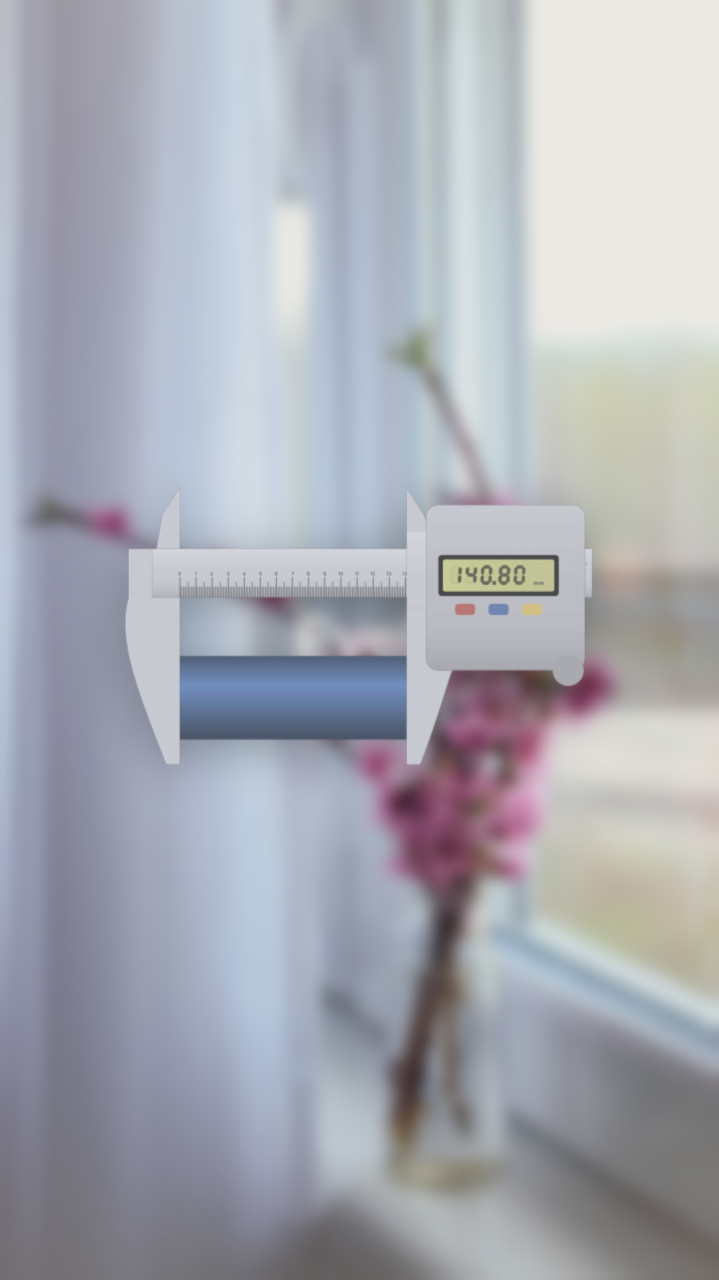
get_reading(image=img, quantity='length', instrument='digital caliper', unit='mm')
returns 140.80 mm
